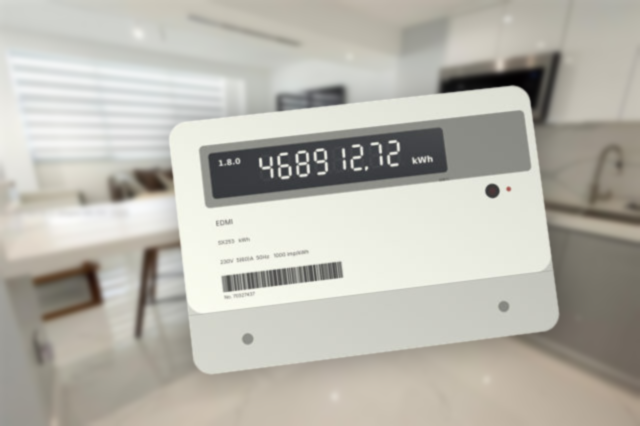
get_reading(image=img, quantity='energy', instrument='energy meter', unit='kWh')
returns 468912.72 kWh
